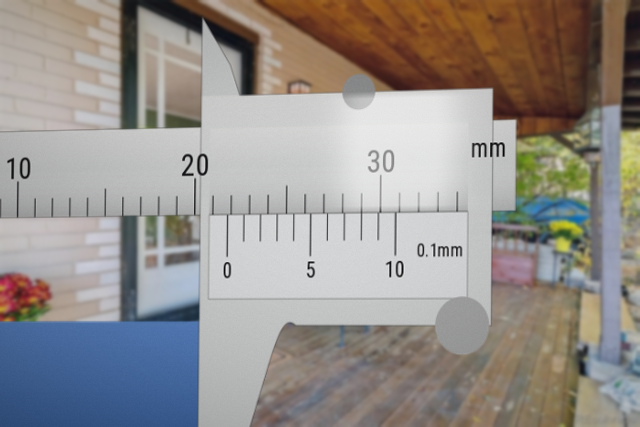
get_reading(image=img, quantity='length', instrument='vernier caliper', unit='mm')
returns 21.8 mm
